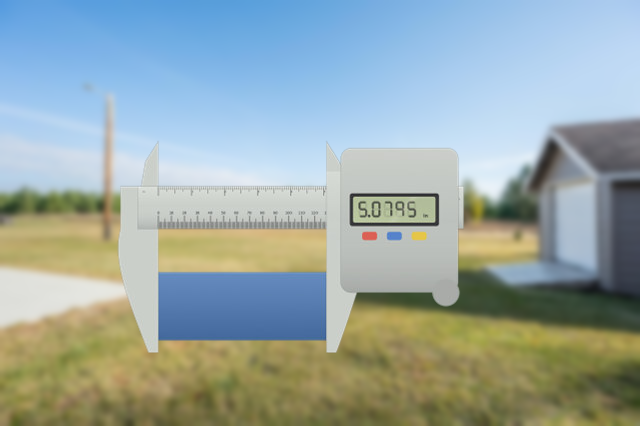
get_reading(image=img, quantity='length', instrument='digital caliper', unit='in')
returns 5.0795 in
